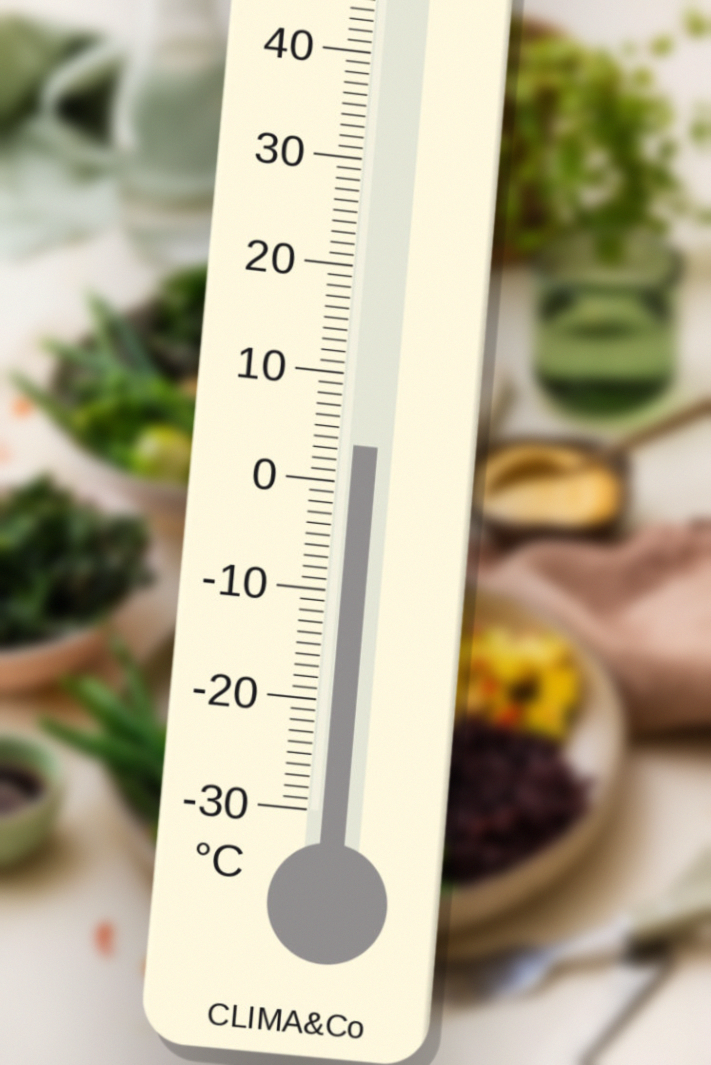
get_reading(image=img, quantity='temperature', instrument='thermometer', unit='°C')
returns 3.5 °C
